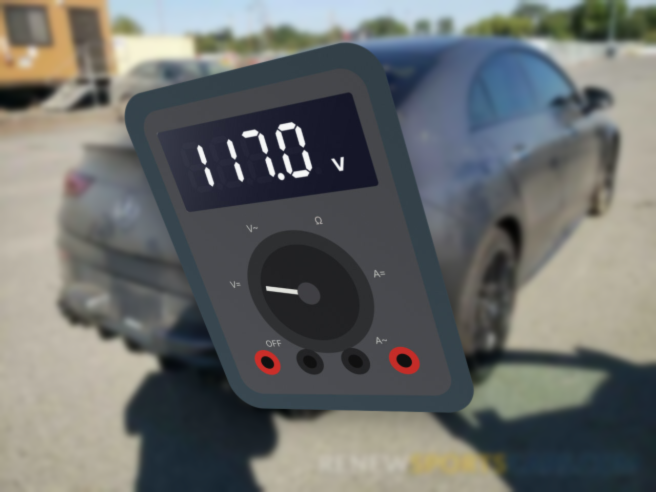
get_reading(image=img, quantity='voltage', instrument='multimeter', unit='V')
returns 117.0 V
